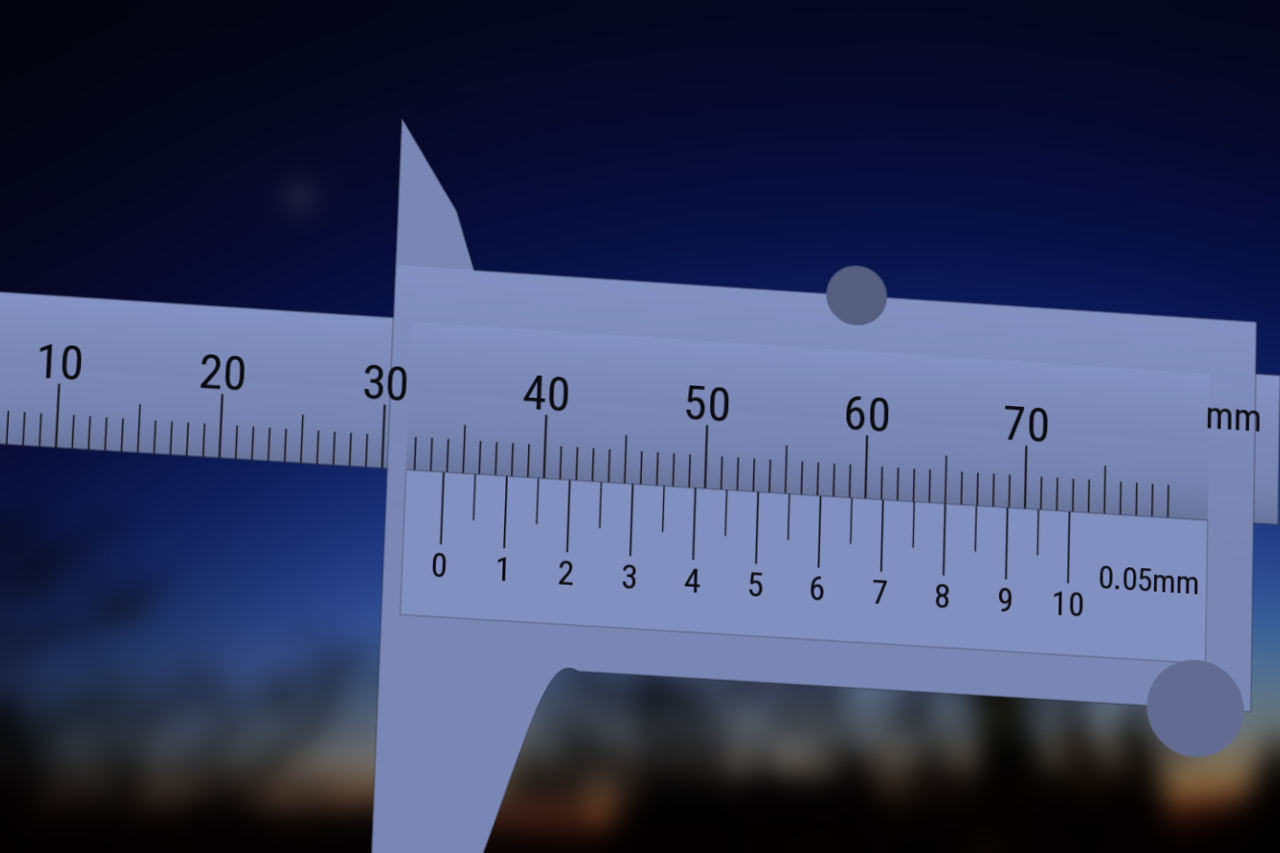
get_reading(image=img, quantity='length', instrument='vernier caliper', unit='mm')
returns 33.8 mm
